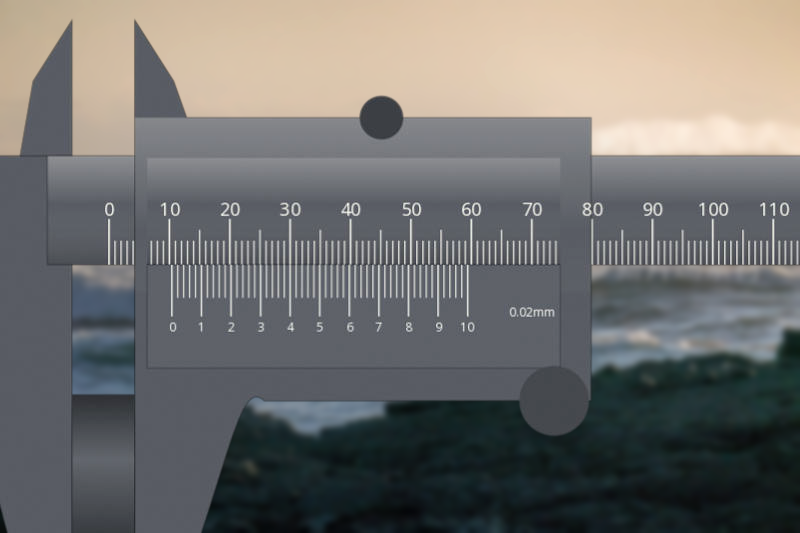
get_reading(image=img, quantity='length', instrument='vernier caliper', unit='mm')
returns 10.4 mm
